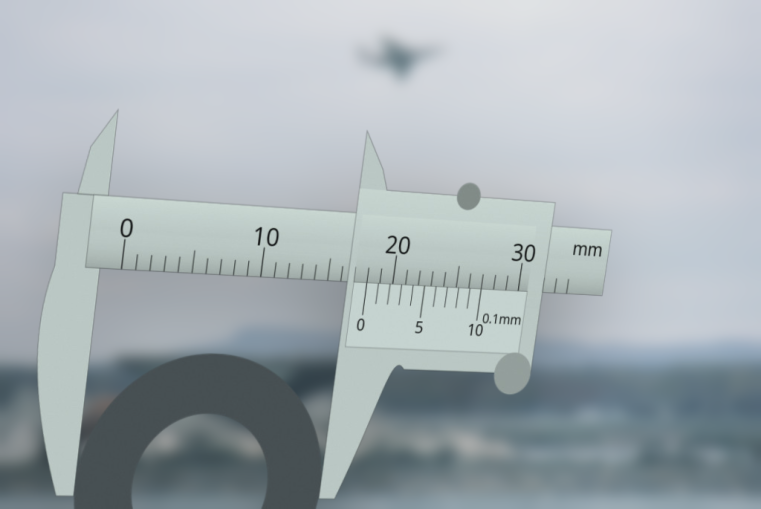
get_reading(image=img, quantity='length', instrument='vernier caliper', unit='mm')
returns 18.0 mm
